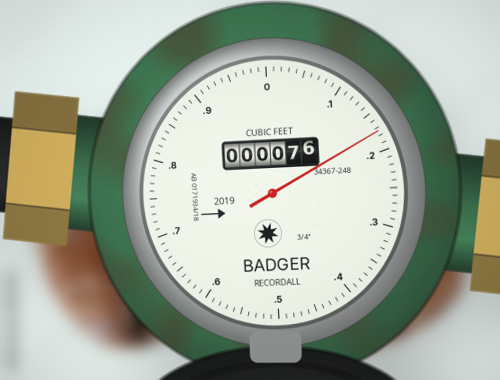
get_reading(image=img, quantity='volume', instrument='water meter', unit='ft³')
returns 76.17 ft³
